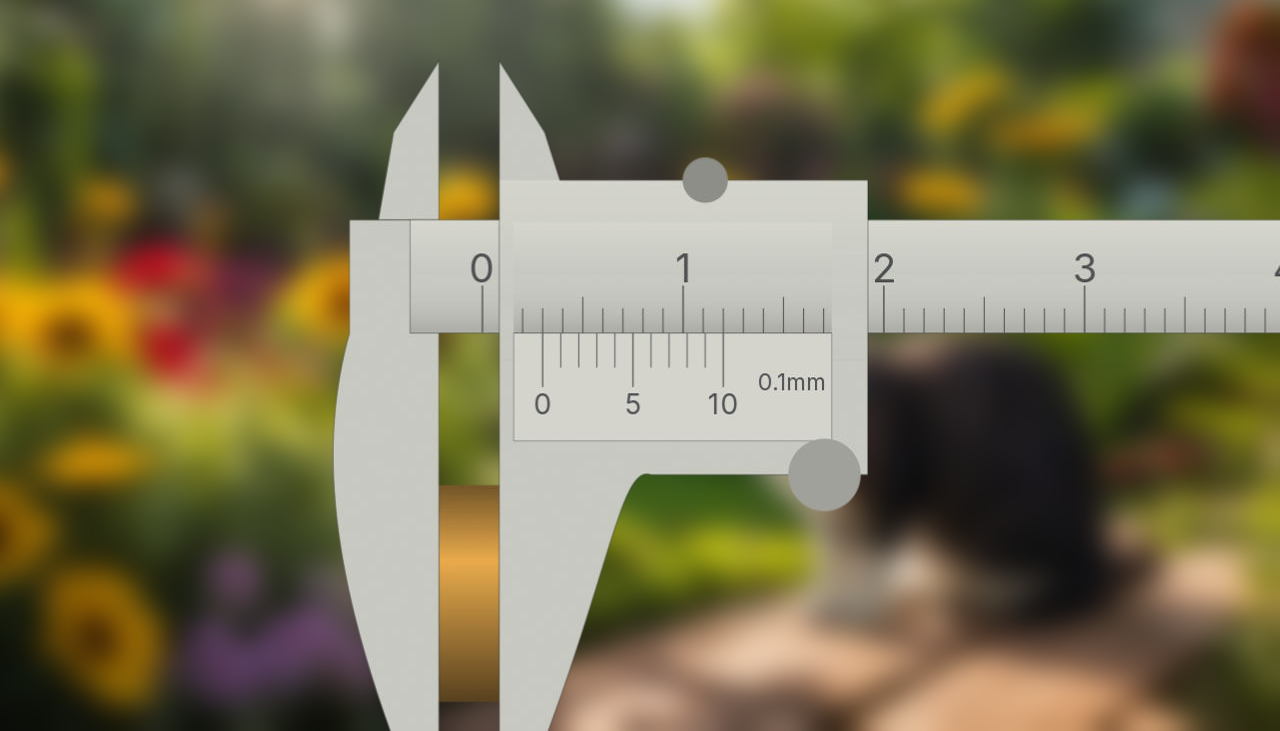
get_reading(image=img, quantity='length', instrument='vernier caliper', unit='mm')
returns 3.0 mm
